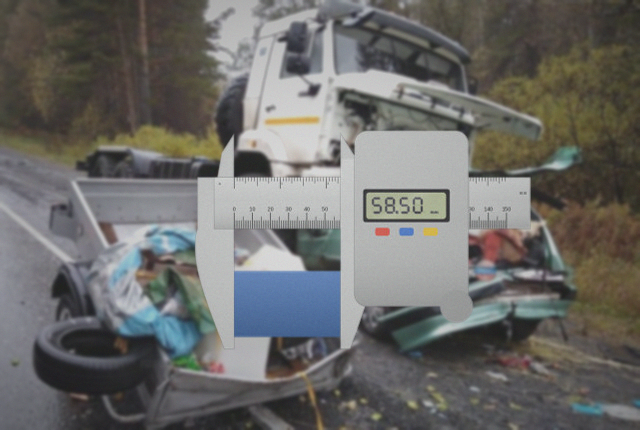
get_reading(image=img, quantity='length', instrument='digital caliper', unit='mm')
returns 58.50 mm
